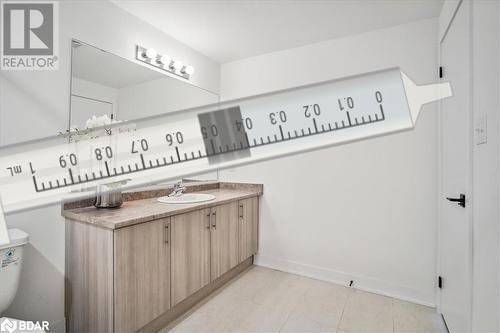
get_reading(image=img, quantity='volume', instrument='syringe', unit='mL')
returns 0.4 mL
